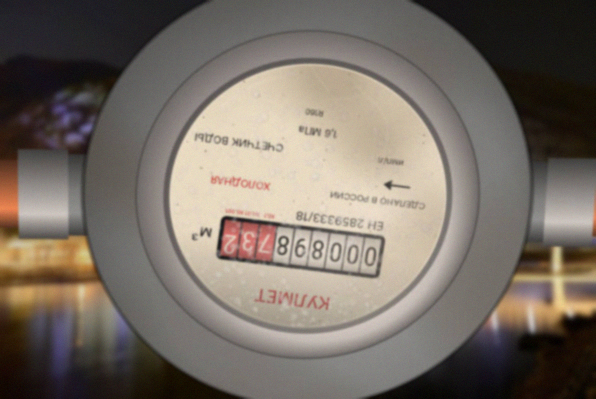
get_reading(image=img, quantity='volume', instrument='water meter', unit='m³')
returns 898.732 m³
